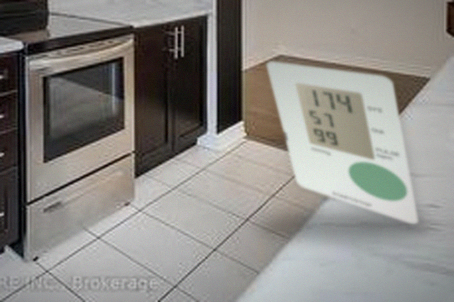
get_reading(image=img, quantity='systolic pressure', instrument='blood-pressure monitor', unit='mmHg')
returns 174 mmHg
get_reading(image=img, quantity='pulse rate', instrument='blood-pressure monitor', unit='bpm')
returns 99 bpm
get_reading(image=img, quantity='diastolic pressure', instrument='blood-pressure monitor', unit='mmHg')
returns 57 mmHg
